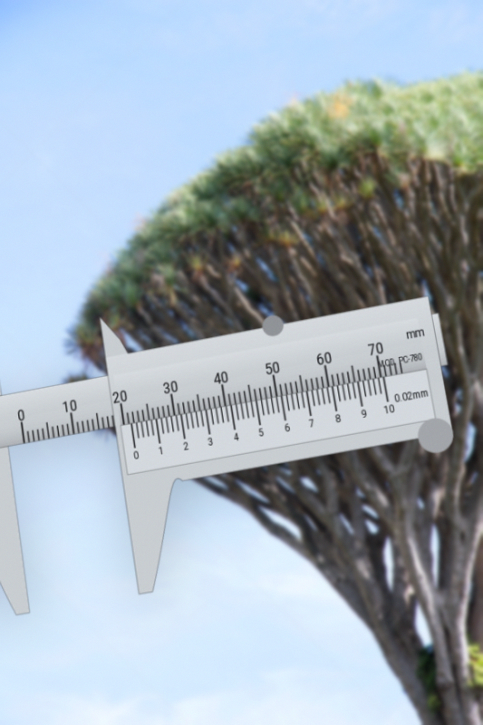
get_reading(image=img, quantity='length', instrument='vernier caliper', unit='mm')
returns 21.5 mm
